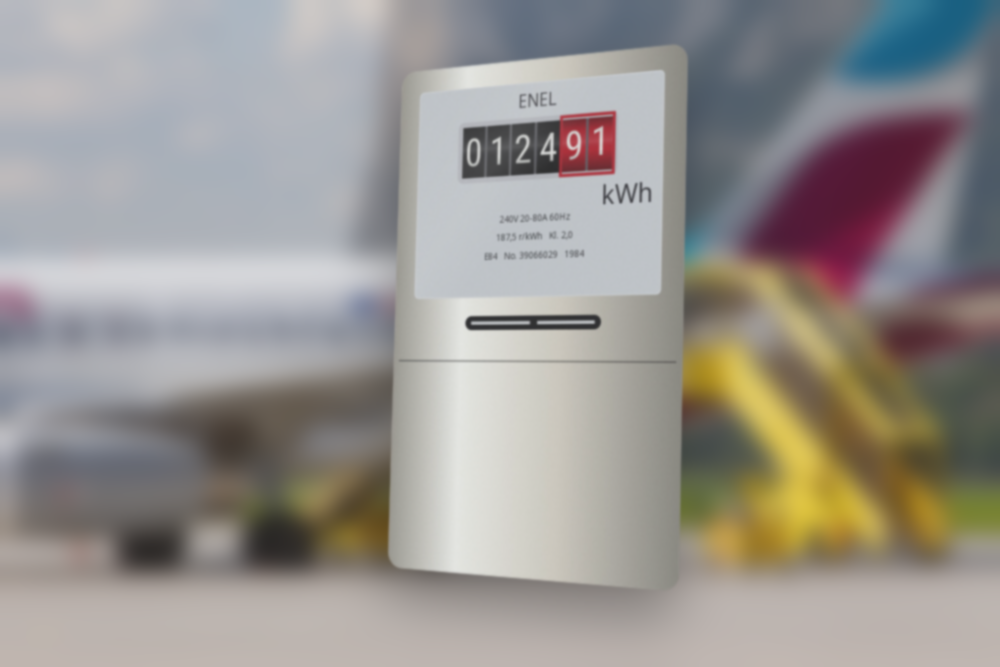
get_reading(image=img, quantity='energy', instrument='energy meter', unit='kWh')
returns 124.91 kWh
